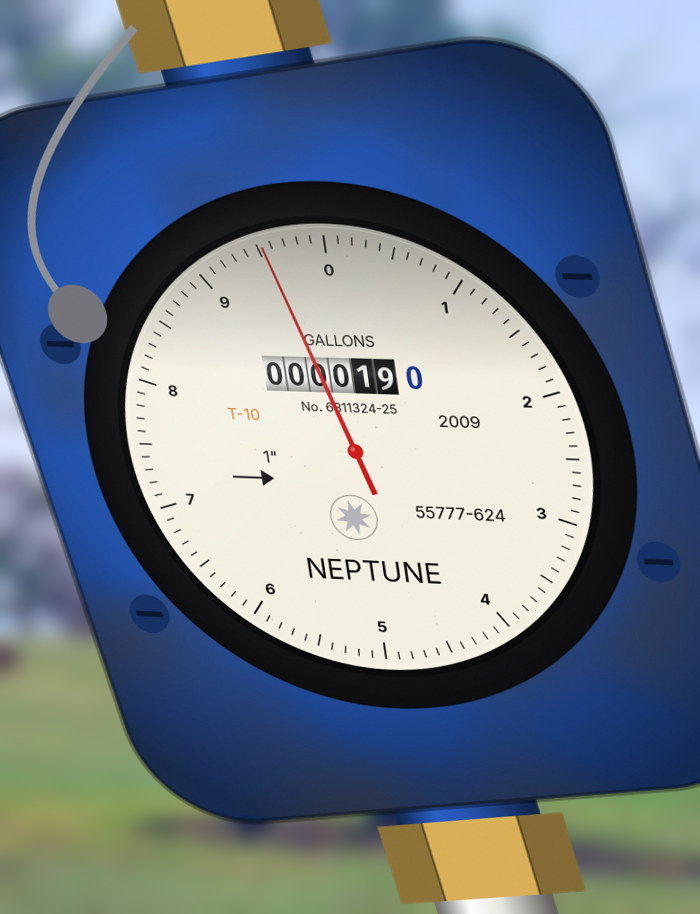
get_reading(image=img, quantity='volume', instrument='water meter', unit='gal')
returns 189.5 gal
